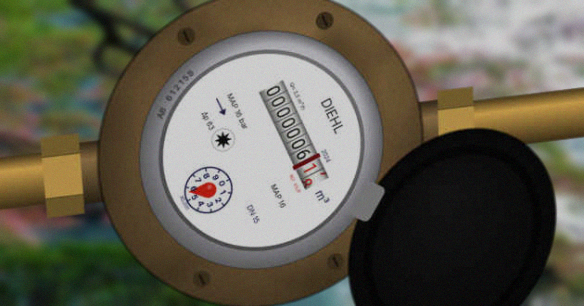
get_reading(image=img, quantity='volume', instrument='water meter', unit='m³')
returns 6.175 m³
